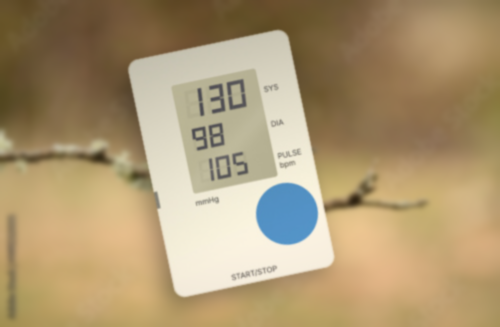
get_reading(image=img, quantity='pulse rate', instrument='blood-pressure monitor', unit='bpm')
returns 105 bpm
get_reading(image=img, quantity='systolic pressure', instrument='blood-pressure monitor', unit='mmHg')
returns 130 mmHg
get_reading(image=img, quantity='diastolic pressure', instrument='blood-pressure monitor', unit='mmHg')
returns 98 mmHg
